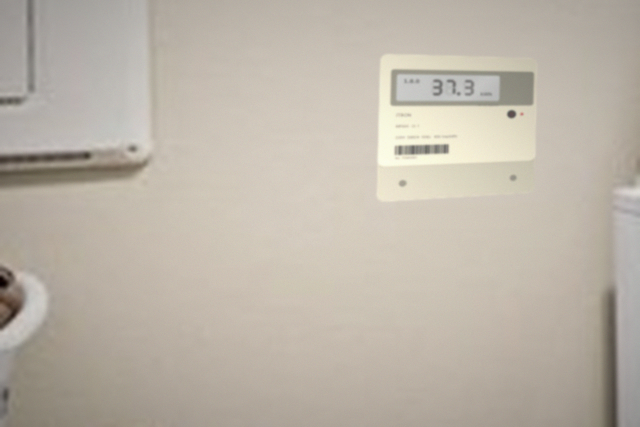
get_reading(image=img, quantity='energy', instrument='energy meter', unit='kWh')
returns 37.3 kWh
